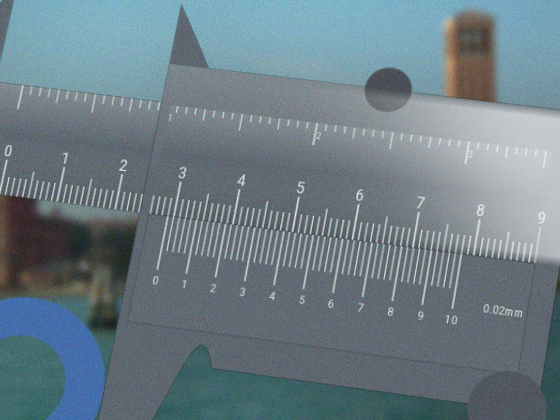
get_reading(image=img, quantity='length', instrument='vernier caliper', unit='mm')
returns 29.0 mm
